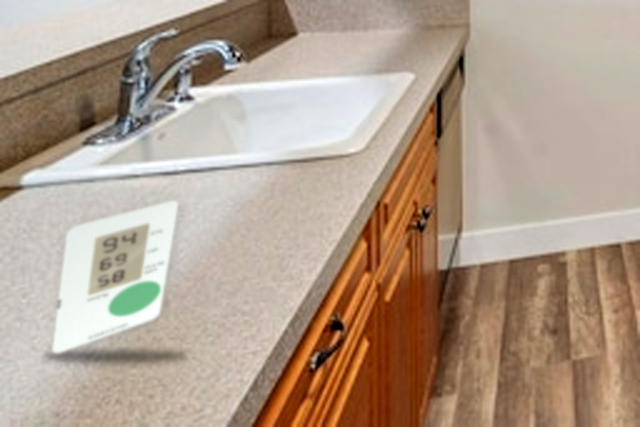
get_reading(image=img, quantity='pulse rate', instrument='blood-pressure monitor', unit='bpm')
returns 58 bpm
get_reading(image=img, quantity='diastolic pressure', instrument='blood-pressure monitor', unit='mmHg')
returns 69 mmHg
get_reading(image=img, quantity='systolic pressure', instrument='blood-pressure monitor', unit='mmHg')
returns 94 mmHg
